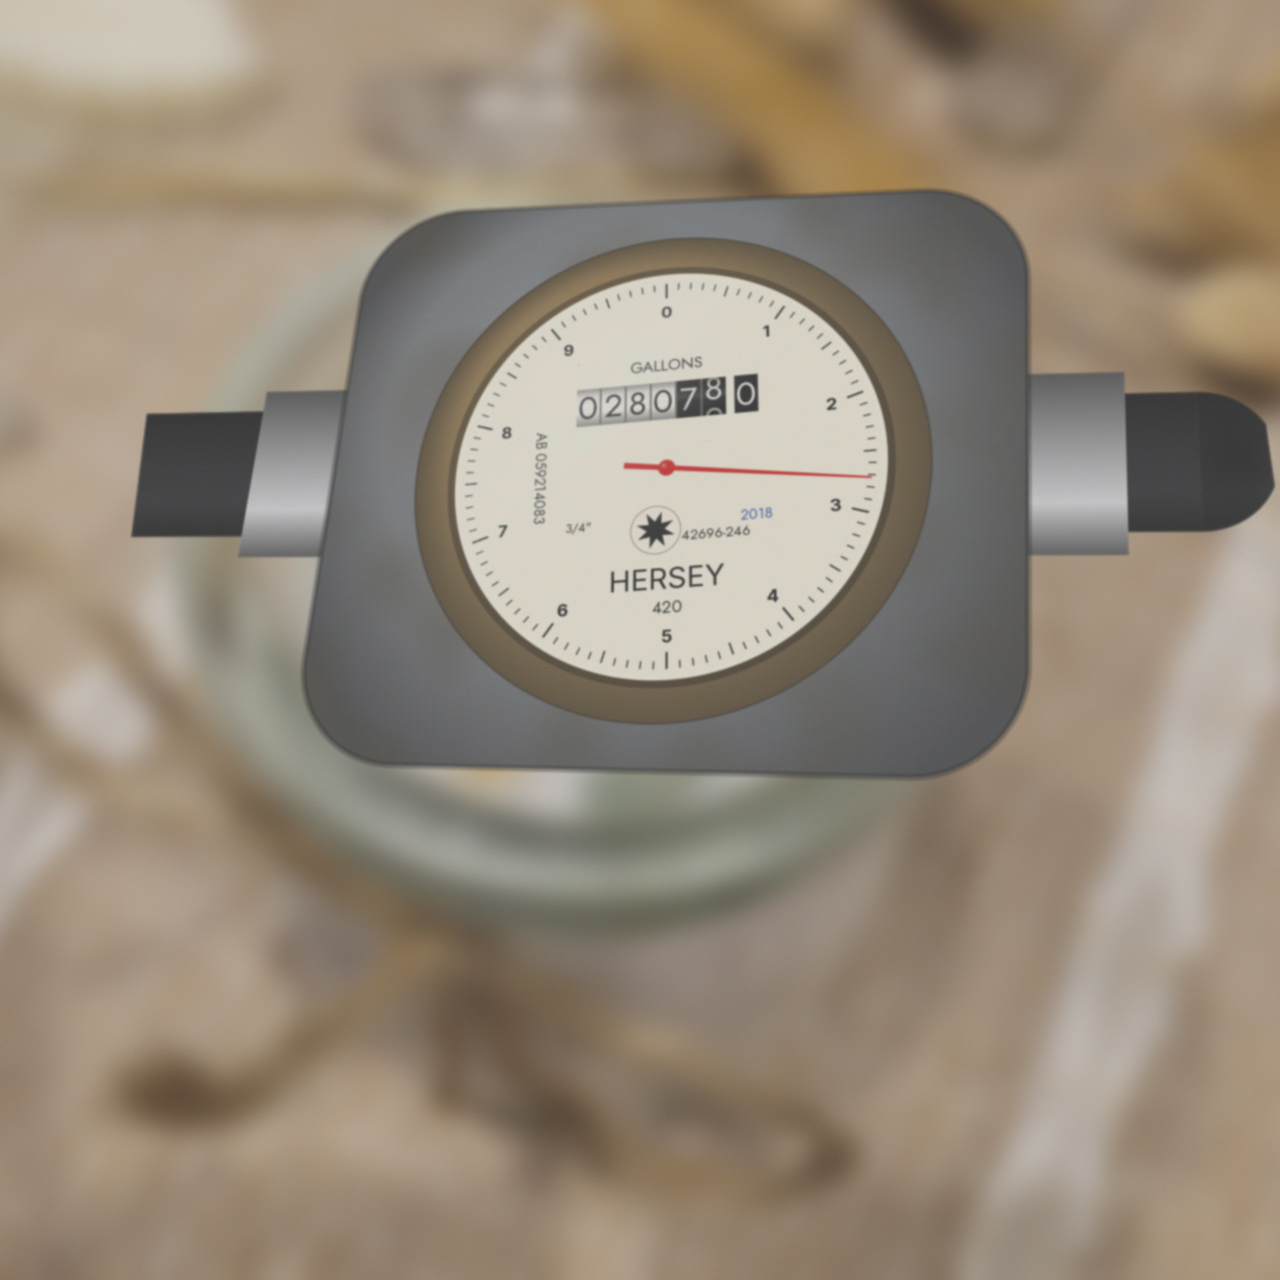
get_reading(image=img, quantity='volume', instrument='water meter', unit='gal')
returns 280782.7 gal
